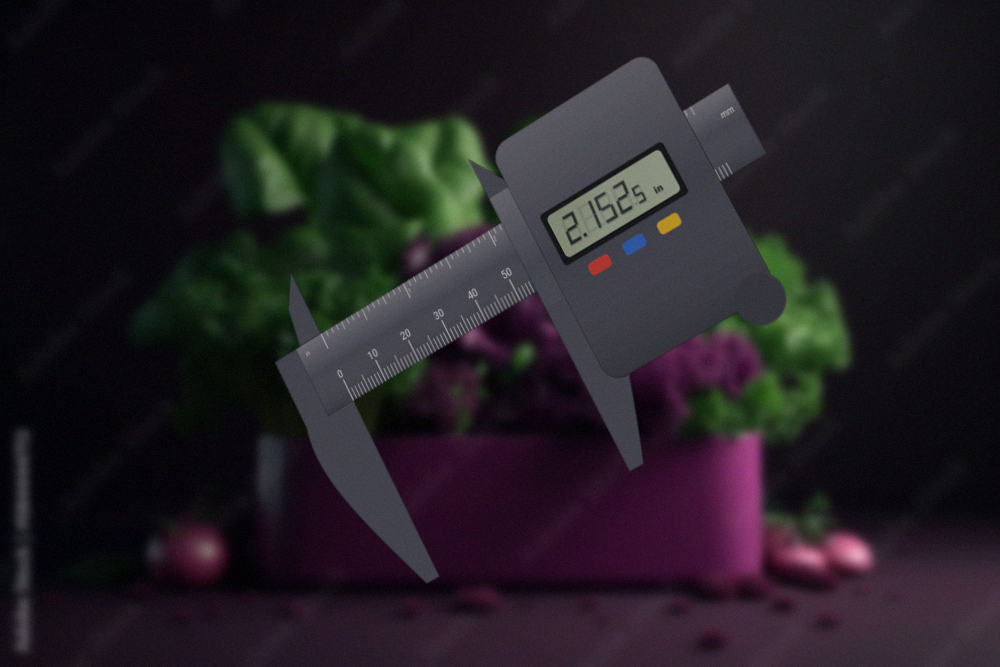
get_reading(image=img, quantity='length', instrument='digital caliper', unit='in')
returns 2.1525 in
